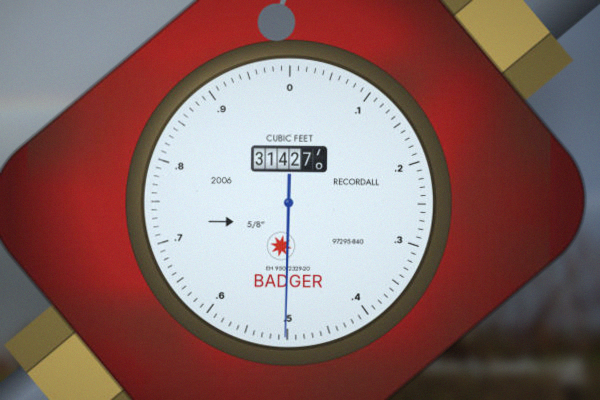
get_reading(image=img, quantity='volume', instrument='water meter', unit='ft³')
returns 314277.50 ft³
